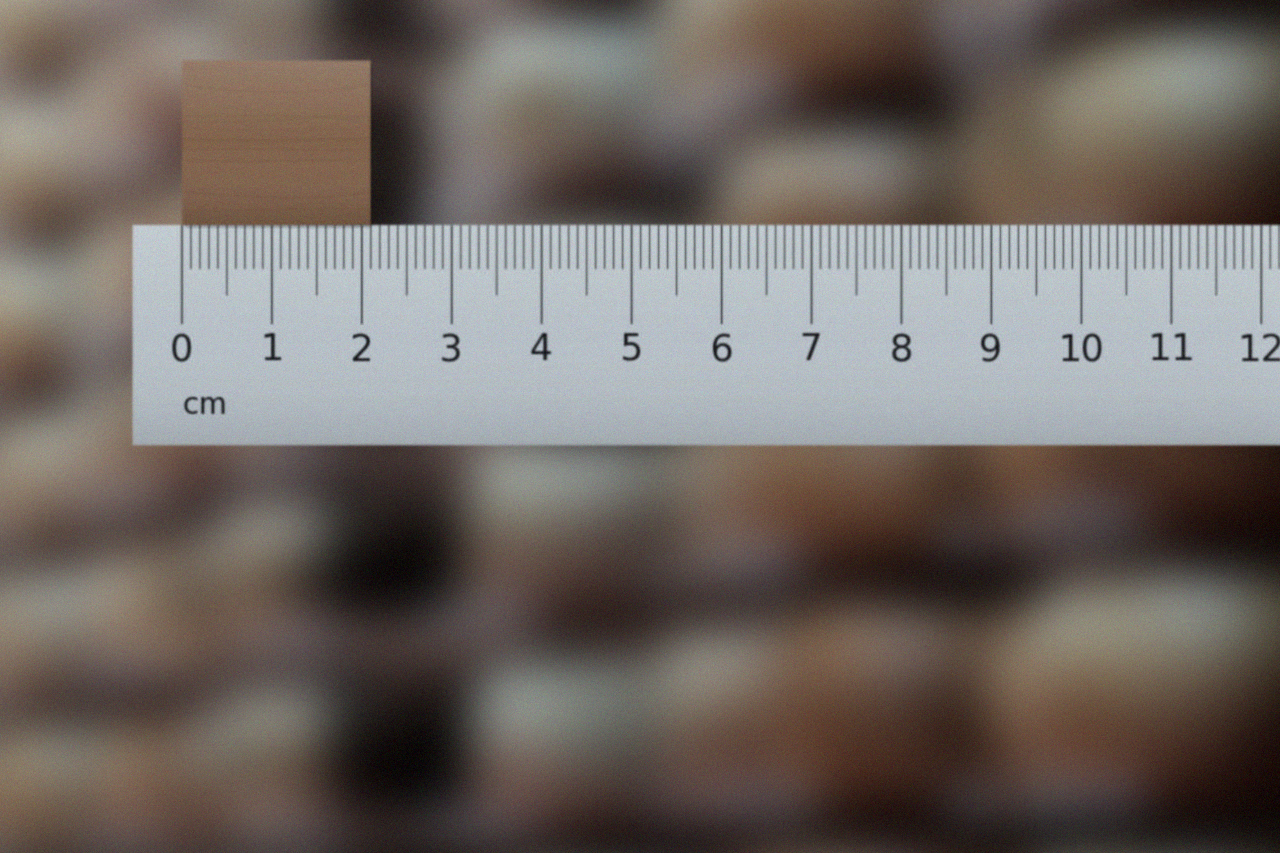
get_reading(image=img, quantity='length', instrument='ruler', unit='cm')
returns 2.1 cm
